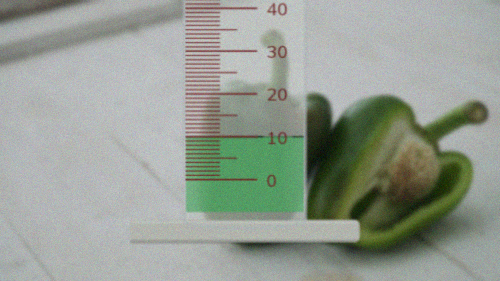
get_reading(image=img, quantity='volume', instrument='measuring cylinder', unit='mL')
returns 10 mL
